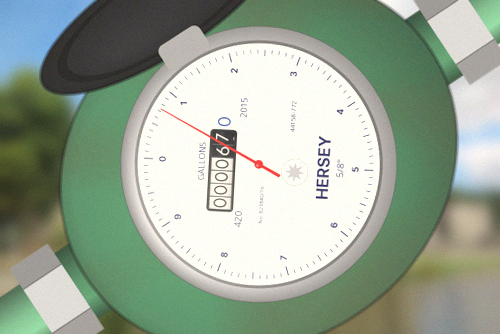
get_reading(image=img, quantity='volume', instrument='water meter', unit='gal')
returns 670.7 gal
